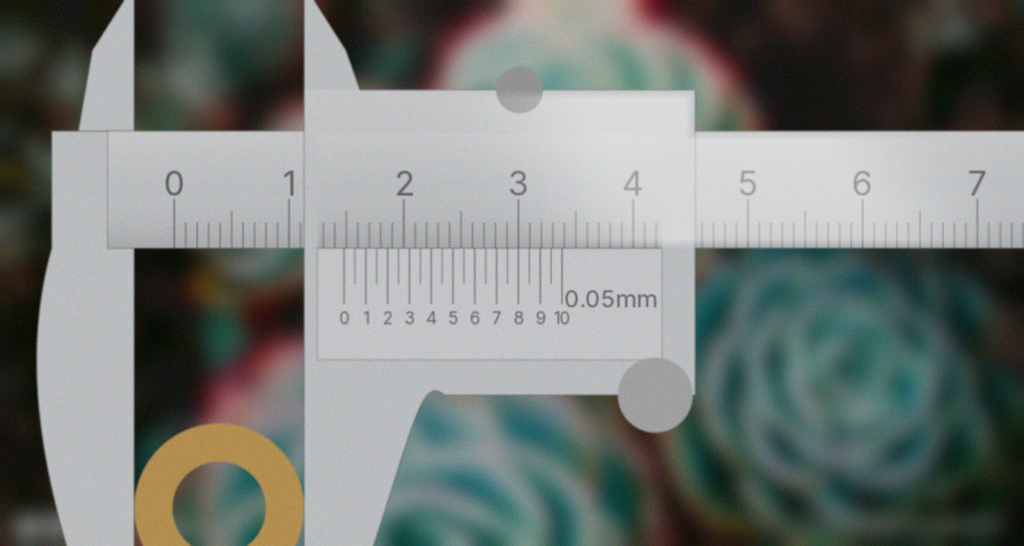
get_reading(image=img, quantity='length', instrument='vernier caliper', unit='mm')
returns 14.8 mm
